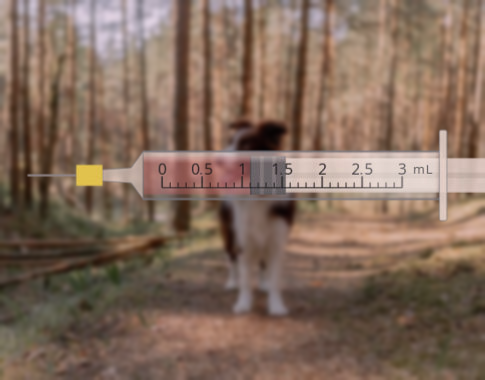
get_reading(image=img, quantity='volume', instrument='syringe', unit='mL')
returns 1.1 mL
